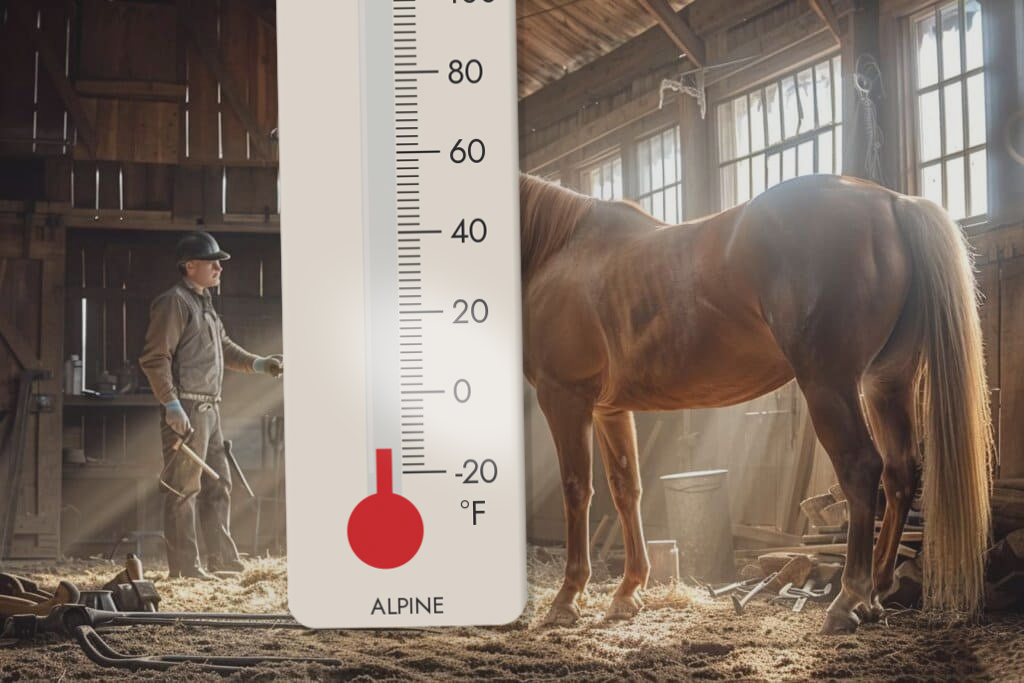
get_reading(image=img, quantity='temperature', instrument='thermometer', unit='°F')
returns -14 °F
